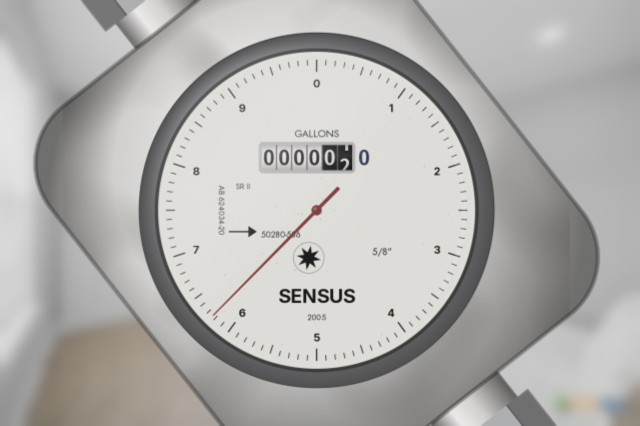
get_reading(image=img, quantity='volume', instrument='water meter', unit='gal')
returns 16.2 gal
